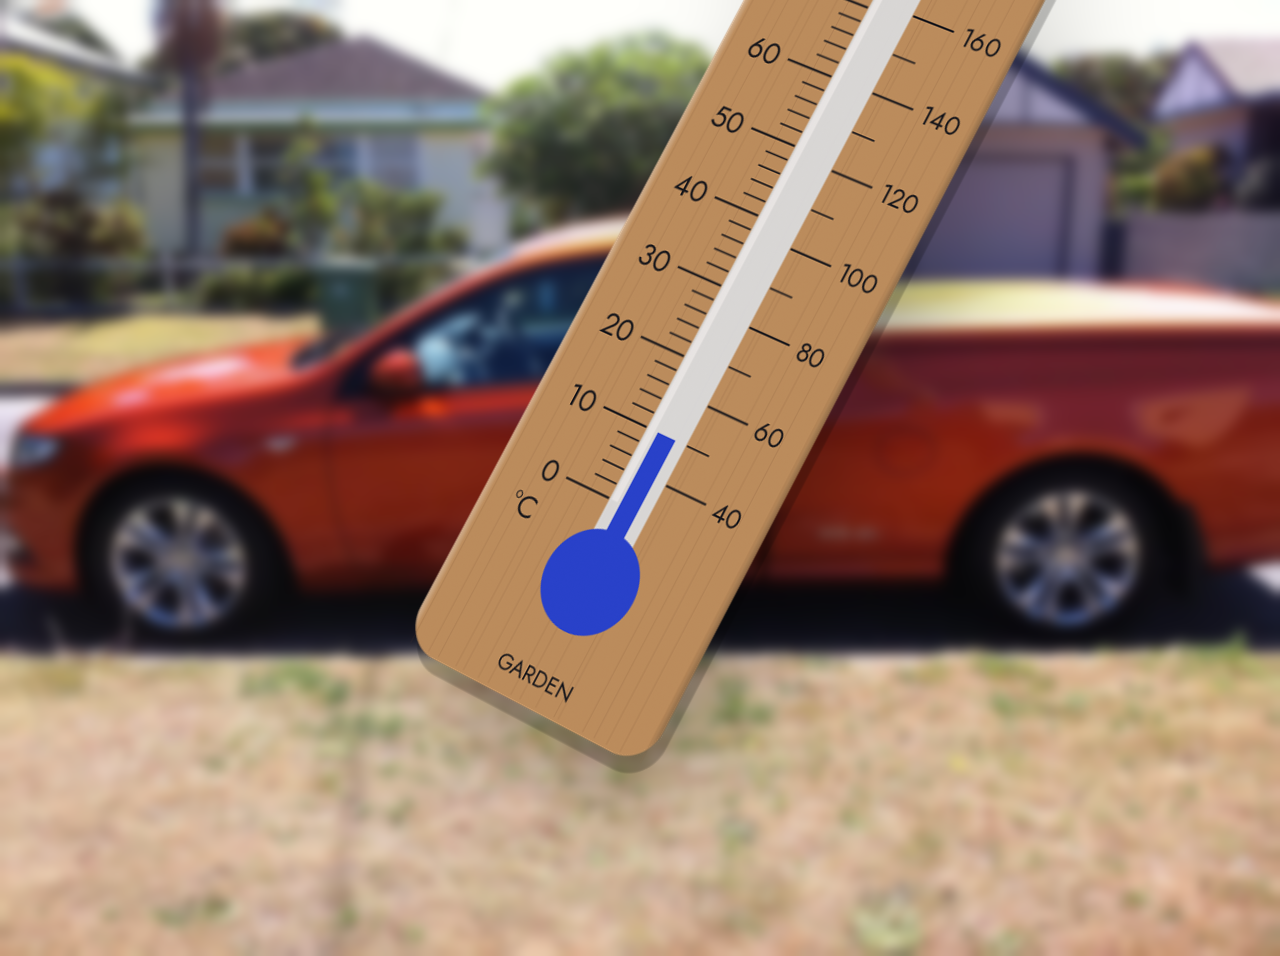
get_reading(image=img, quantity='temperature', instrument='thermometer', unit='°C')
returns 10 °C
